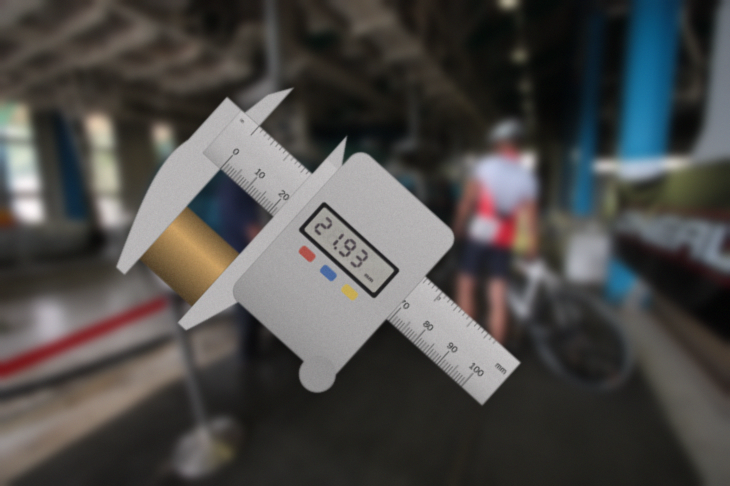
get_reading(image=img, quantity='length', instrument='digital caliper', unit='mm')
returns 21.93 mm
